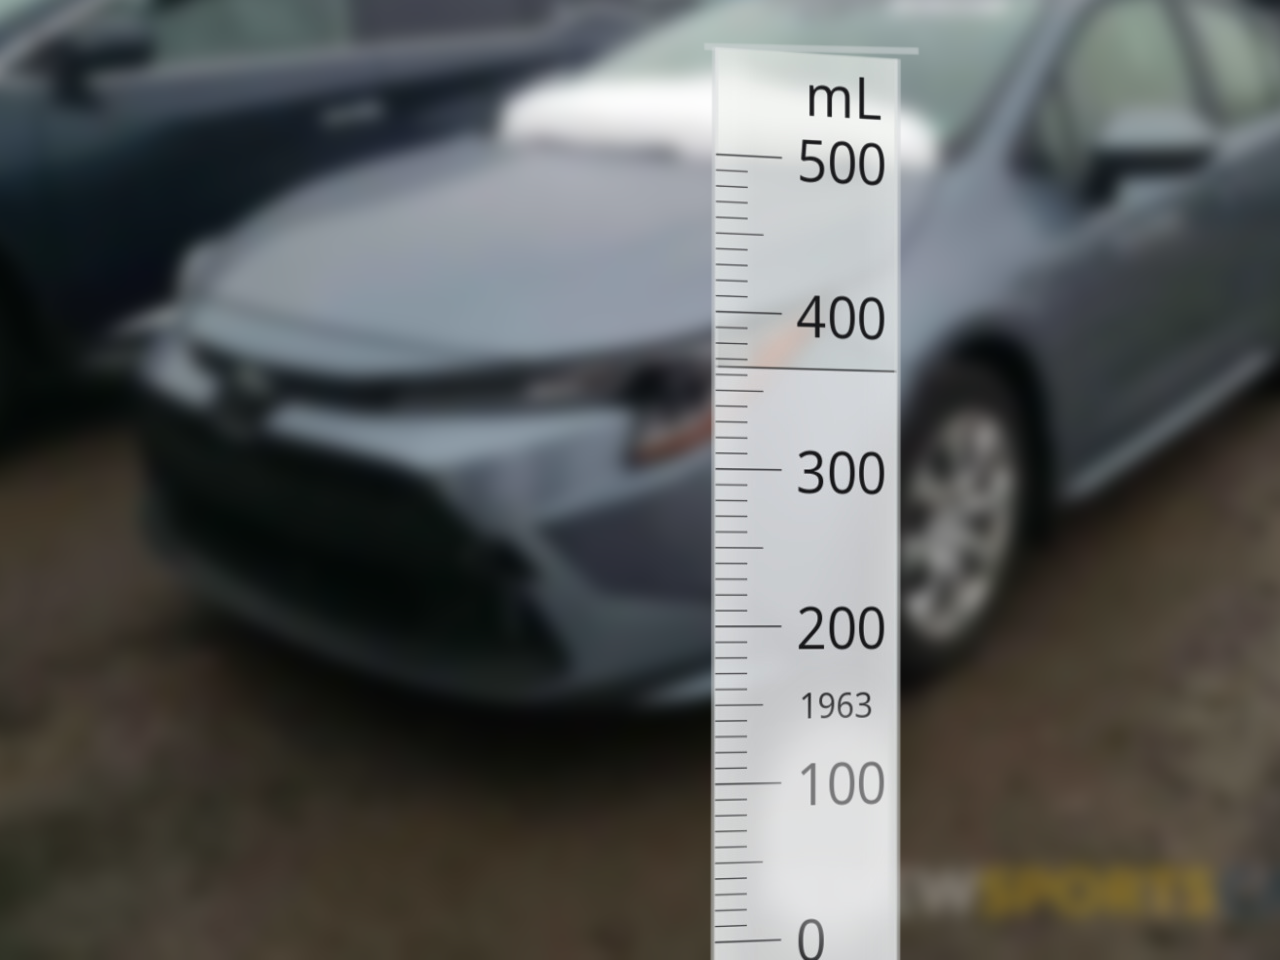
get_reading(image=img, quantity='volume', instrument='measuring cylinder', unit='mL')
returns 365 mL
